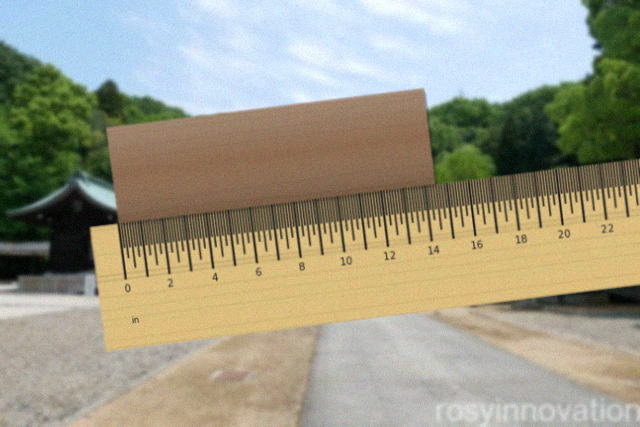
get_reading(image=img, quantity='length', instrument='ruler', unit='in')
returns 14.5 in
